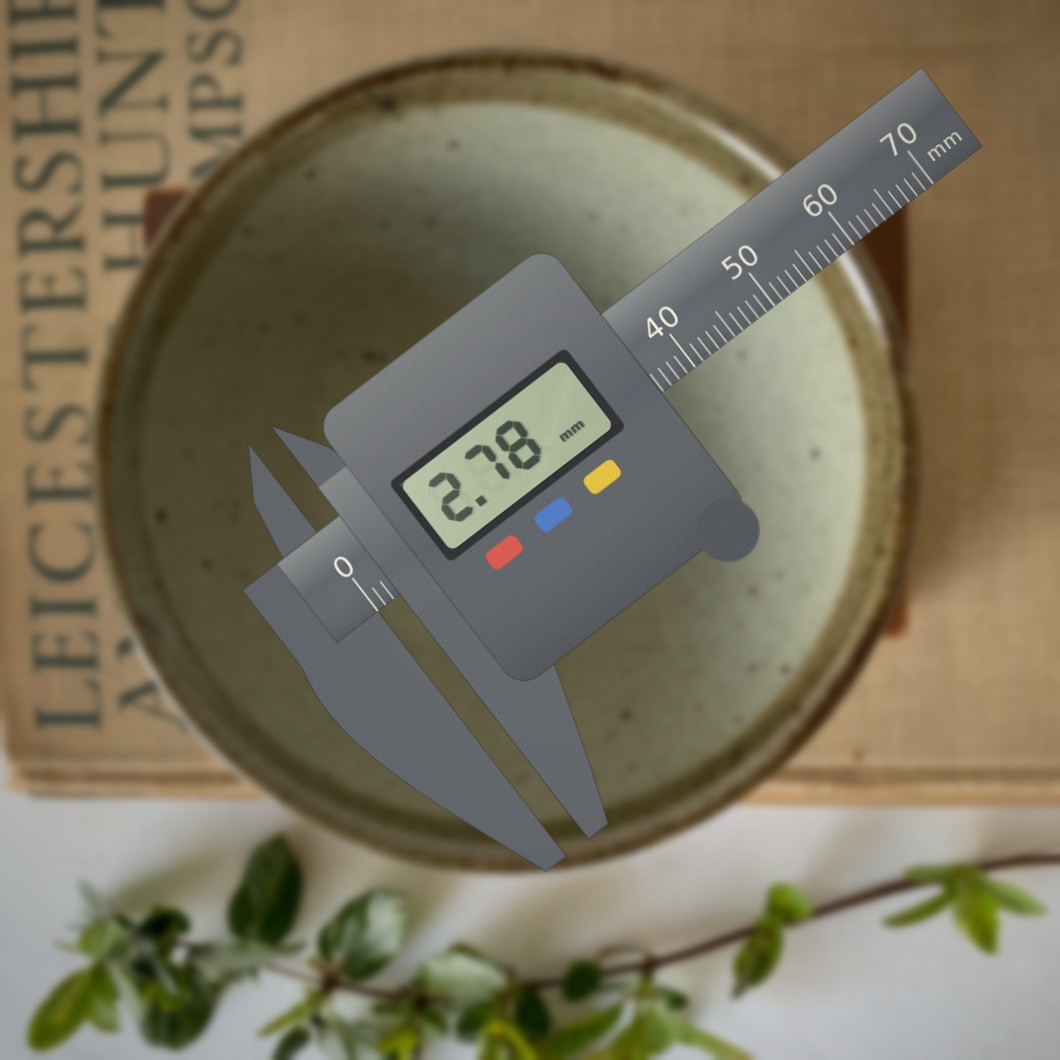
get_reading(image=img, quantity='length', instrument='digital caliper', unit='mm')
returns 2.78 mm
